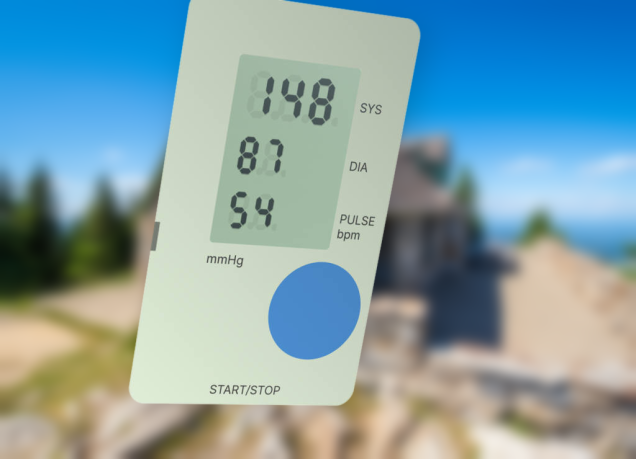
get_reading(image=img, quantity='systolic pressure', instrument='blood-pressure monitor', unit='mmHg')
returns 148 mmHg
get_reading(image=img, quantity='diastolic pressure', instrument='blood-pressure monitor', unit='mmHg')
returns 87 mmHg
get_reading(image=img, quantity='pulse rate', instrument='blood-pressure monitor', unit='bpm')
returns 54 bpm
